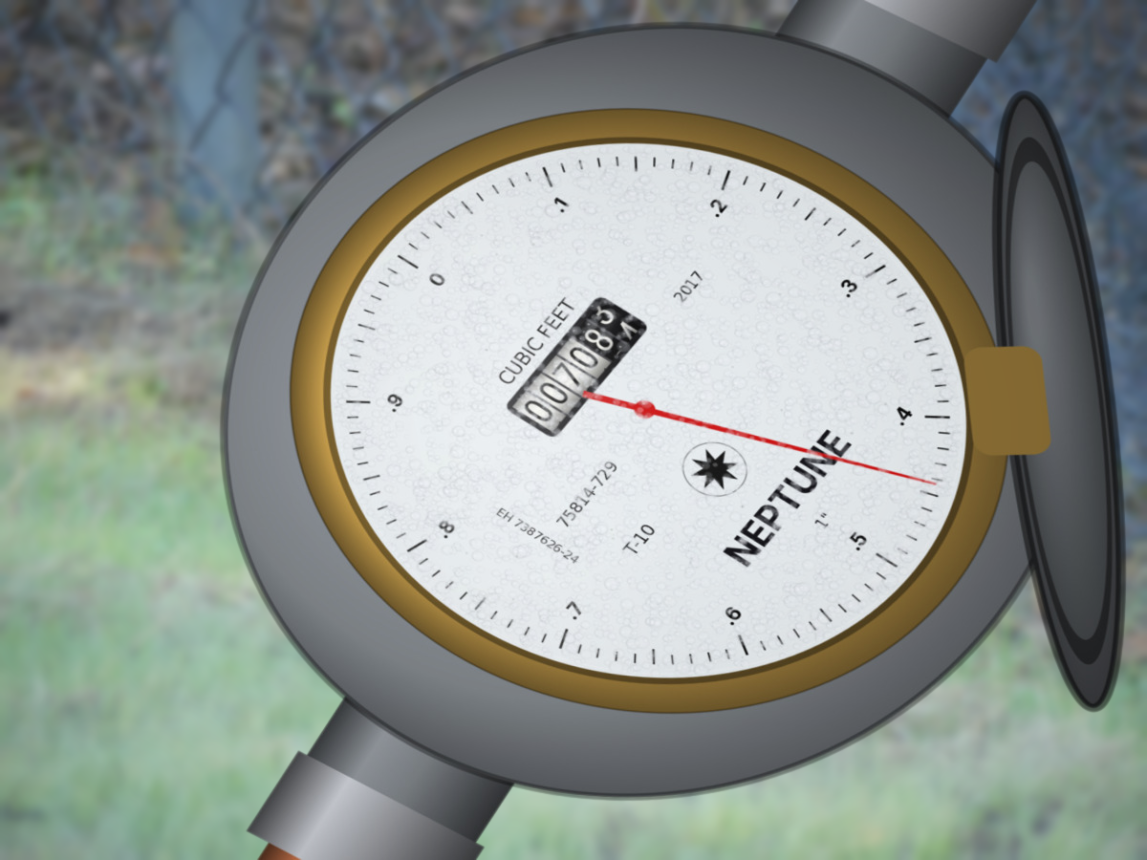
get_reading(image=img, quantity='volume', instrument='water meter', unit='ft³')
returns 7083.44 ft³
